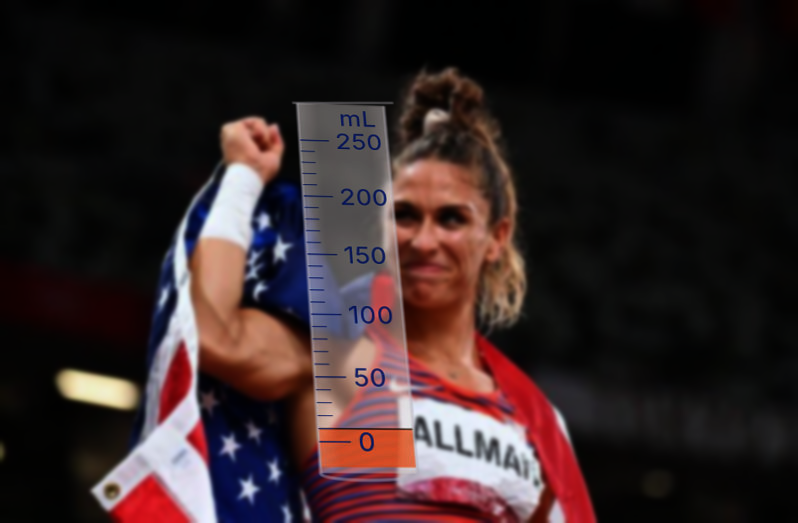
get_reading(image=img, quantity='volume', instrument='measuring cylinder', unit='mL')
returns 10 mL
